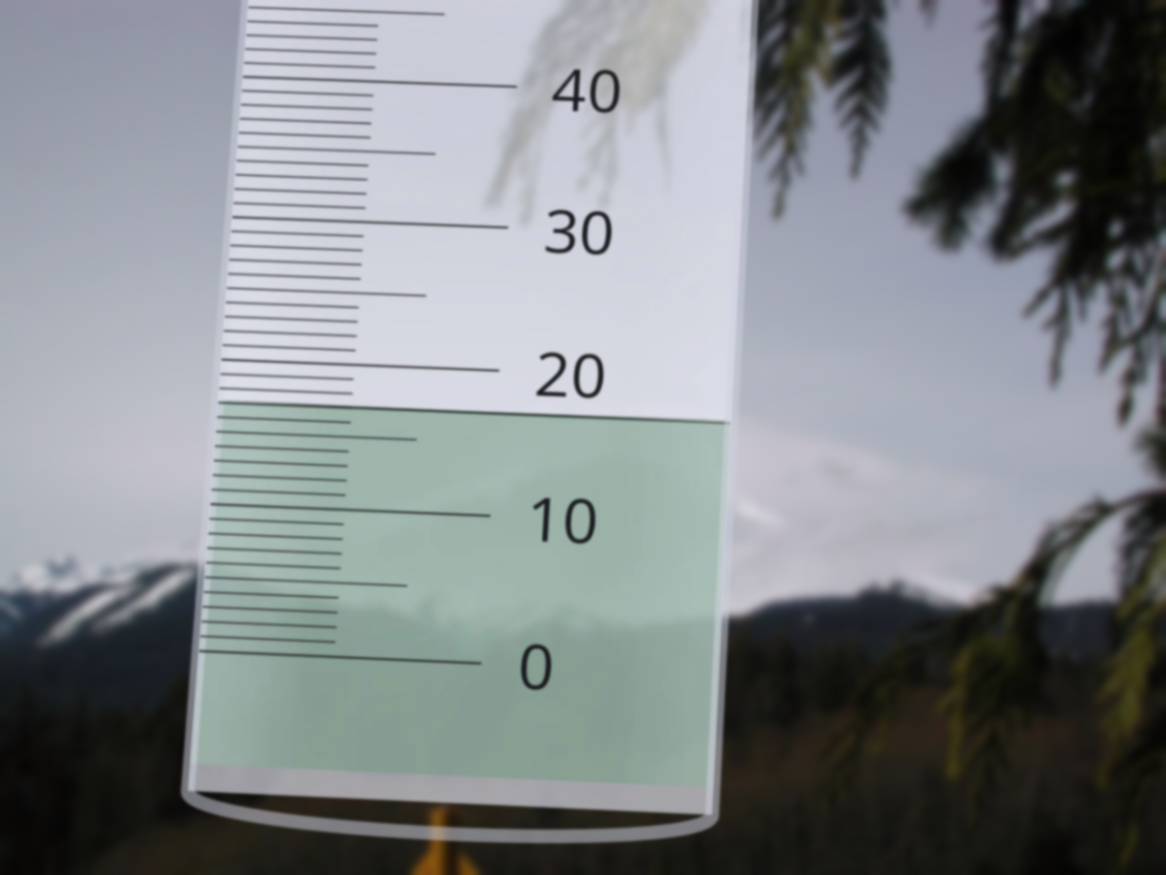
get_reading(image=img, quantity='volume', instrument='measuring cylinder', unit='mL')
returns 17 mL
